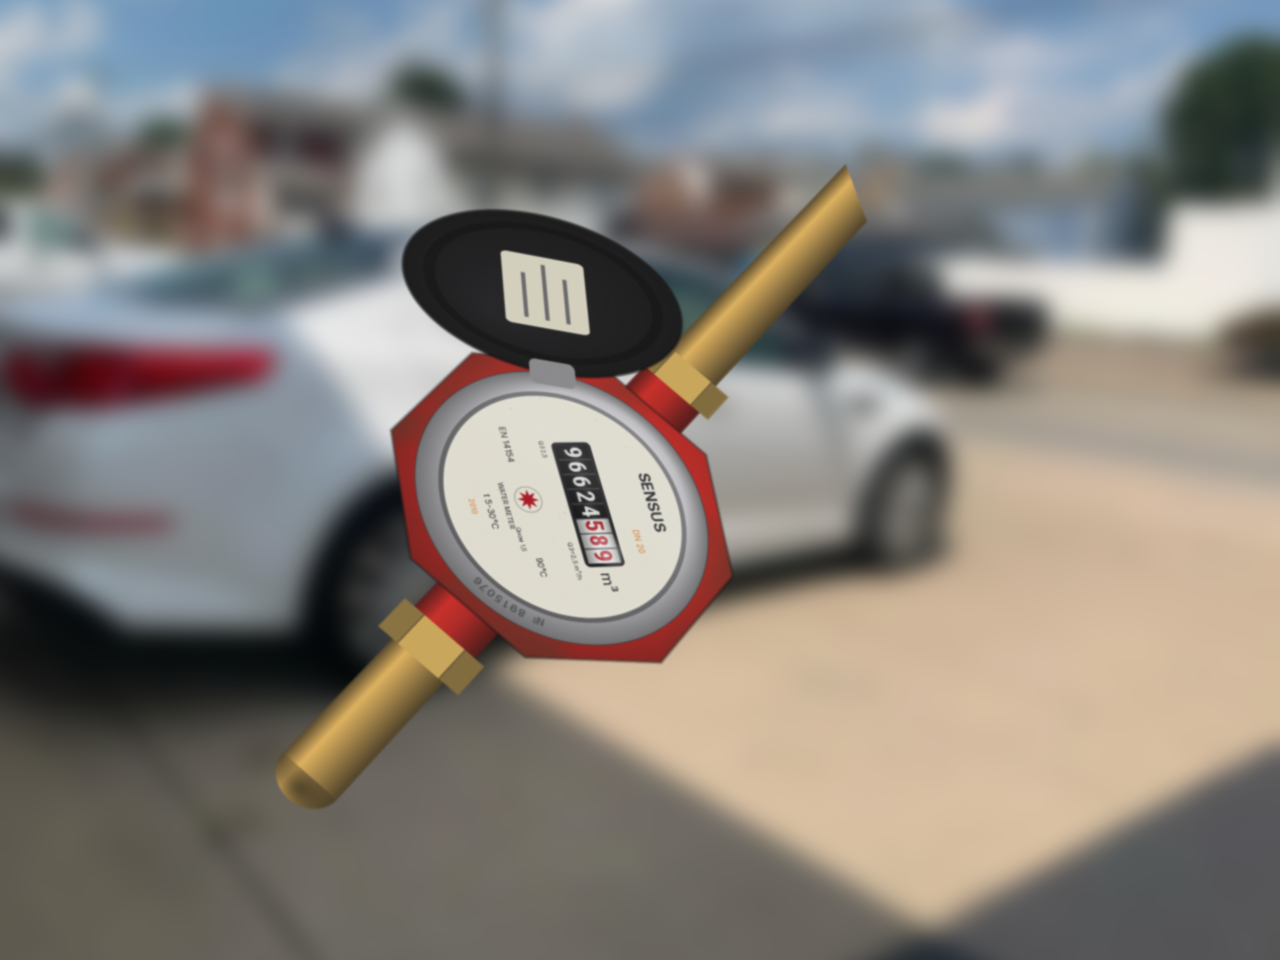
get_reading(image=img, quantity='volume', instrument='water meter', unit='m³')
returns 96624.589 m³
